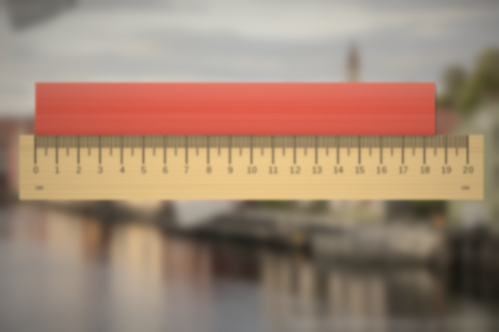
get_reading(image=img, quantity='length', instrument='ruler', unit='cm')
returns 18.5 cm
